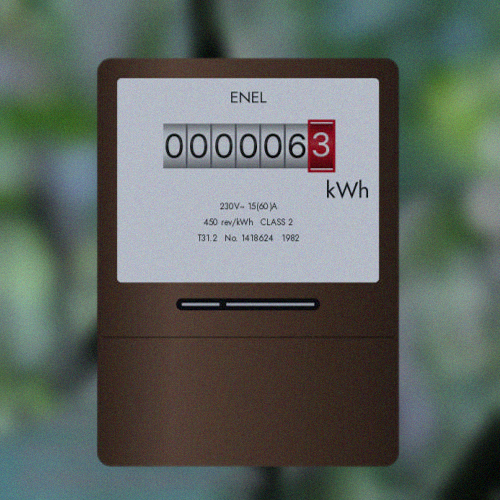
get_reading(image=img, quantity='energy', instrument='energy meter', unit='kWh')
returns 6.3 kWh
